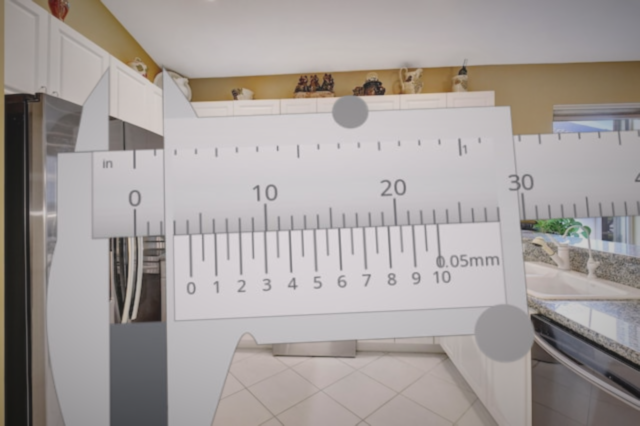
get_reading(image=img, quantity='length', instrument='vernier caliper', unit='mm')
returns 4.2 mm
